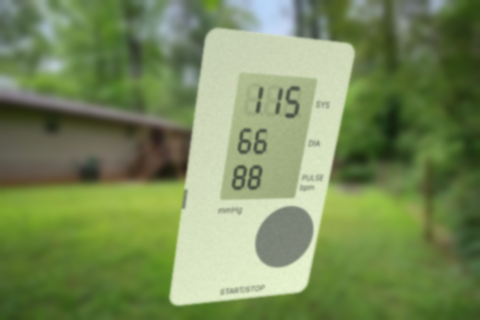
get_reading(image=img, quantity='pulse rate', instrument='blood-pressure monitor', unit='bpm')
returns 88 bpm
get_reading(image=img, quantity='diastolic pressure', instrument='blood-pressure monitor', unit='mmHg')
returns 66 mmHg
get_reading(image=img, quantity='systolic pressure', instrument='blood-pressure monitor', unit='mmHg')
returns 115 mmHg
